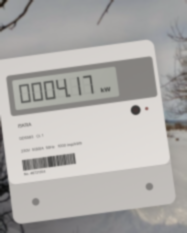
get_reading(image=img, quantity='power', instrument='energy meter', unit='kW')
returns 4.17 kW
